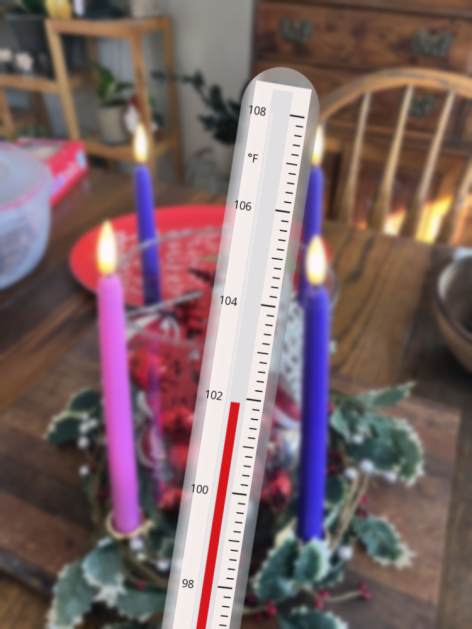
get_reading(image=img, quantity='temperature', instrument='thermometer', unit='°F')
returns 101.9 °F
